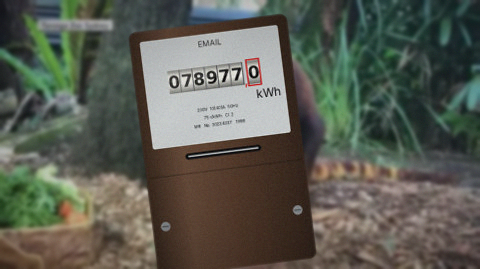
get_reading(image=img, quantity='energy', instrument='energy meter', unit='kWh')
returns 78977.0 kWh
